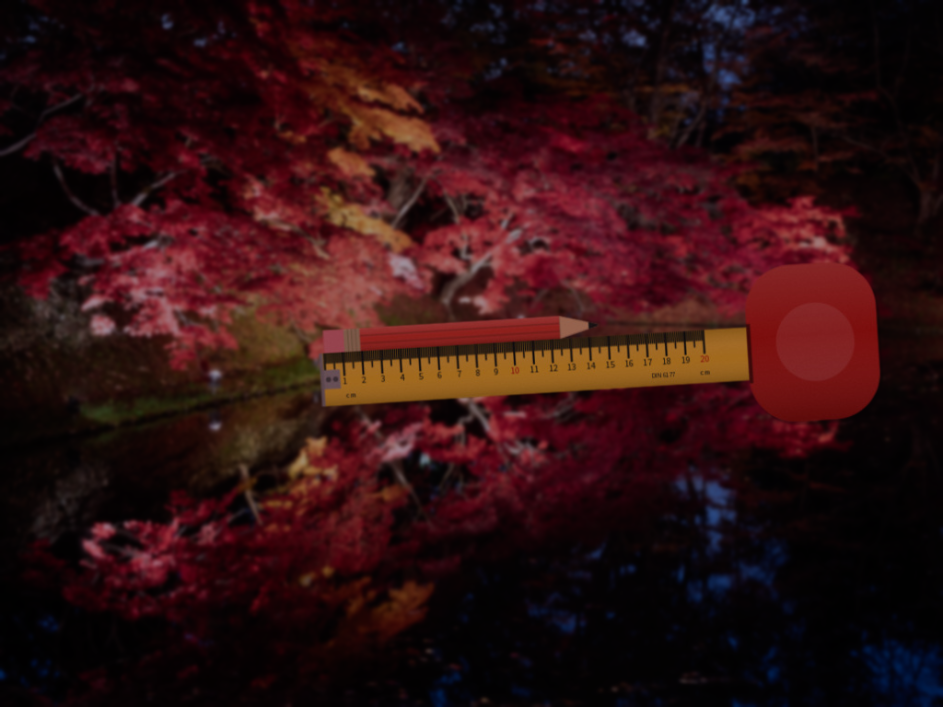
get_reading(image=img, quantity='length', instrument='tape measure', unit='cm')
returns 14.5 cm
